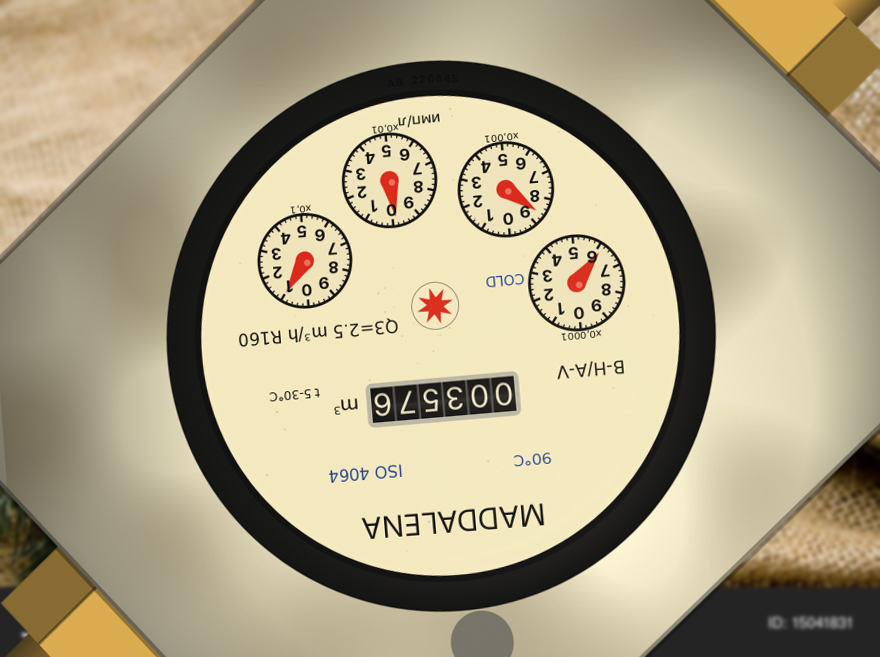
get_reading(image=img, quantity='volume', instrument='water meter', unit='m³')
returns 3576.0986 m³
